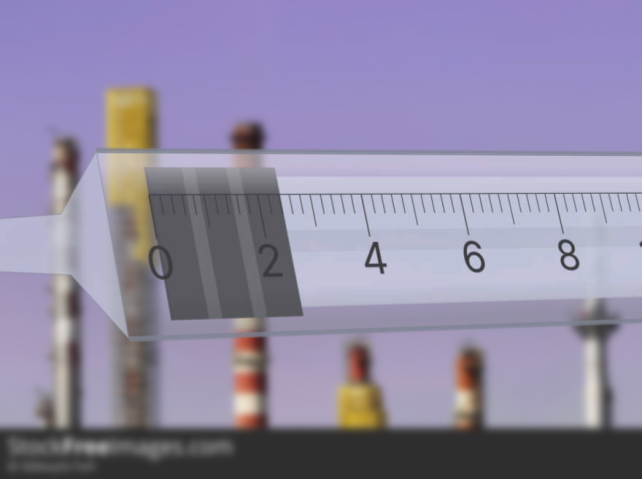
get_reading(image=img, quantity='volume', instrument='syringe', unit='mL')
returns 0 mL
